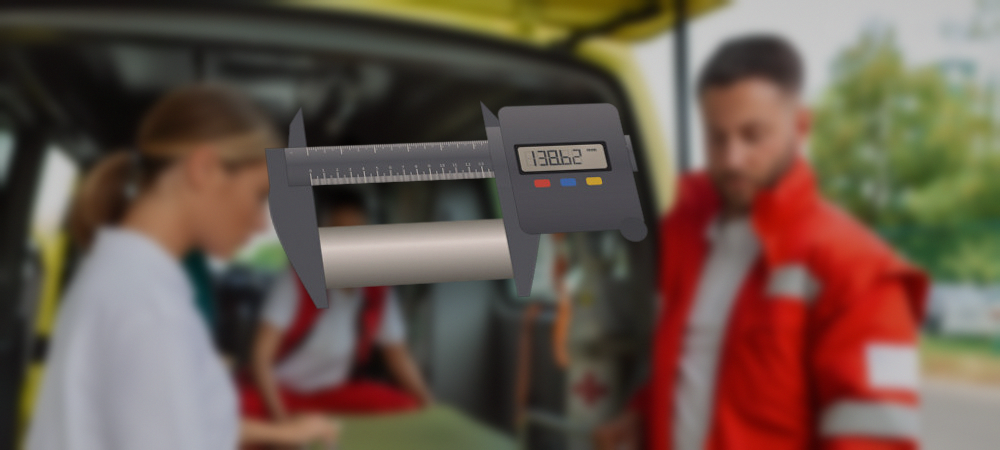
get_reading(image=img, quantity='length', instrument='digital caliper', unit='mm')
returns 138.62 mm
